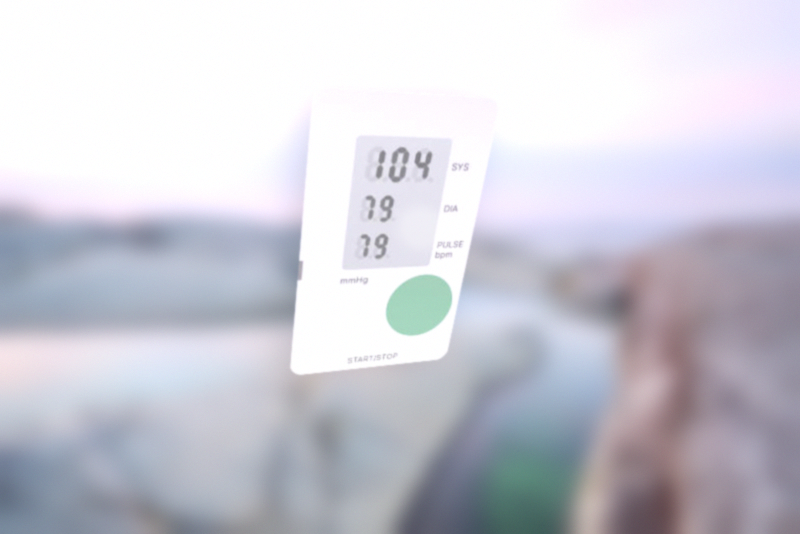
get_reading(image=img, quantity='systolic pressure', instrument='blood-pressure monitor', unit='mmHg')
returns 104 mmHg
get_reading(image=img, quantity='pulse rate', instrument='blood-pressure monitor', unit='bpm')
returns 79 bpm
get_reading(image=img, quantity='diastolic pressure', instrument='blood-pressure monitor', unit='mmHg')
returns 79 mmHg
